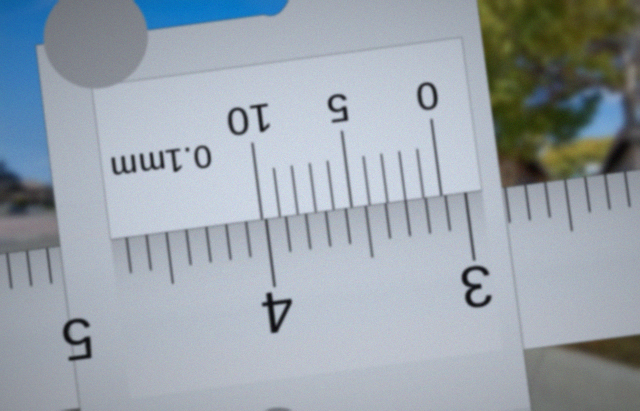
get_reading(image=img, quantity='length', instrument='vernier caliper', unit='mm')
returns 31.2 mm
